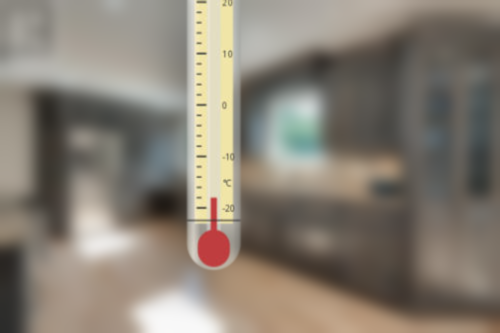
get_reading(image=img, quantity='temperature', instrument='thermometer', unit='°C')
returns -18 °C
